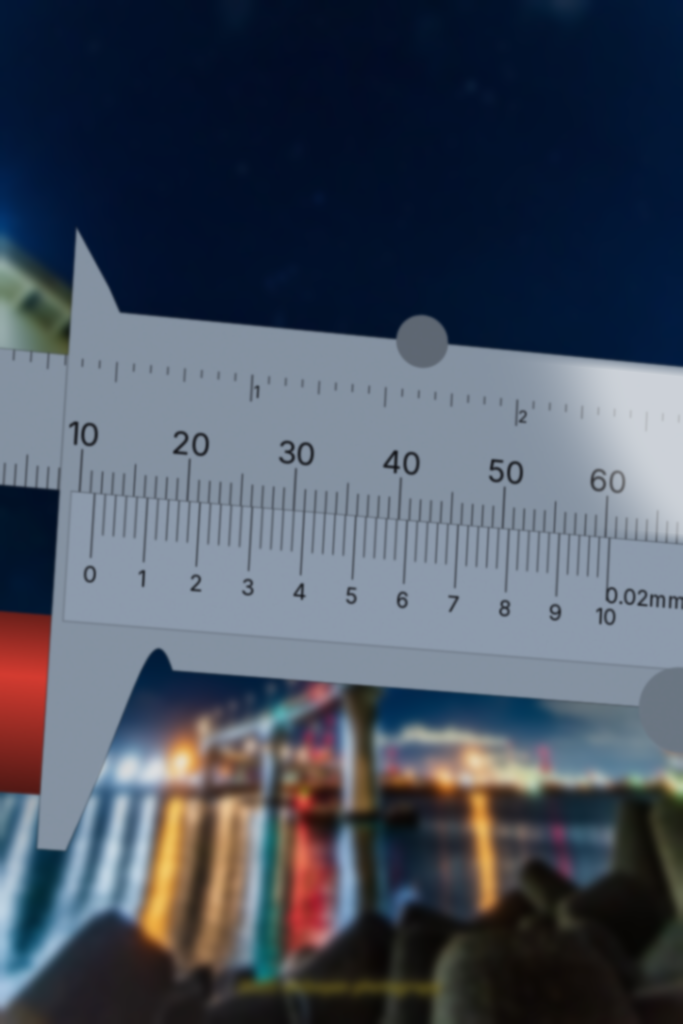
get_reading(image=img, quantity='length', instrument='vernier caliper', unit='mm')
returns 11.4 mm
